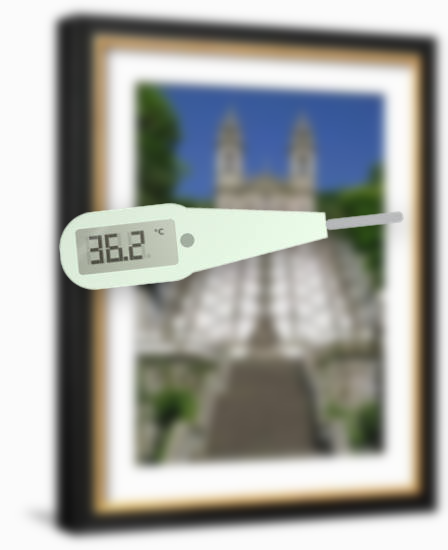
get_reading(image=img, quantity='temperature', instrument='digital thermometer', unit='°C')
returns 36.2 °C
